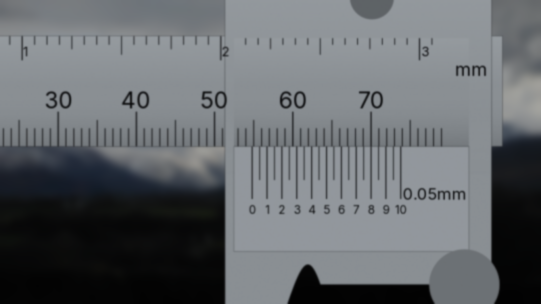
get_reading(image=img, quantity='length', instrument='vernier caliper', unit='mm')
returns 54.8 mm
